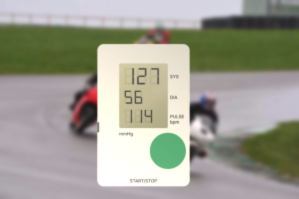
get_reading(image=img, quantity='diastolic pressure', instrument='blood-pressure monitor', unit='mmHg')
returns 56 mmHg
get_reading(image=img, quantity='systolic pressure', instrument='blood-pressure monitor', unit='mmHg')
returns 127 mmHg
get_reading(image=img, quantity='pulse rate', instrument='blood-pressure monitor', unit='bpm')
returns 114 bpm
